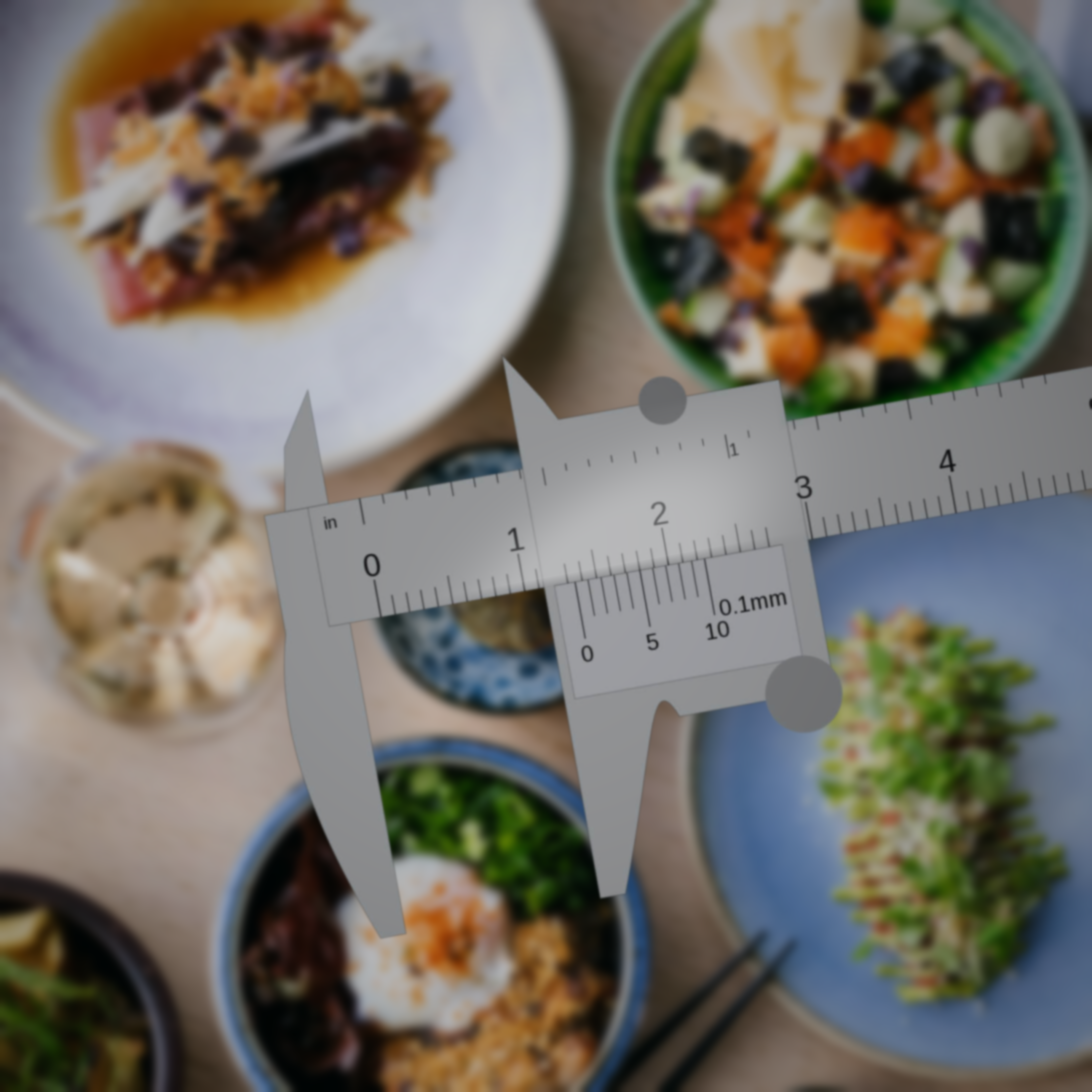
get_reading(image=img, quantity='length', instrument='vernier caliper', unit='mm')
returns 13.5 mm
